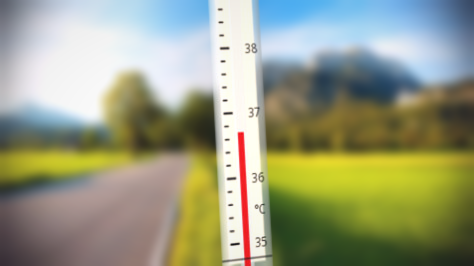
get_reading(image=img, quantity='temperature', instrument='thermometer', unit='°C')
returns 36.7 °C
